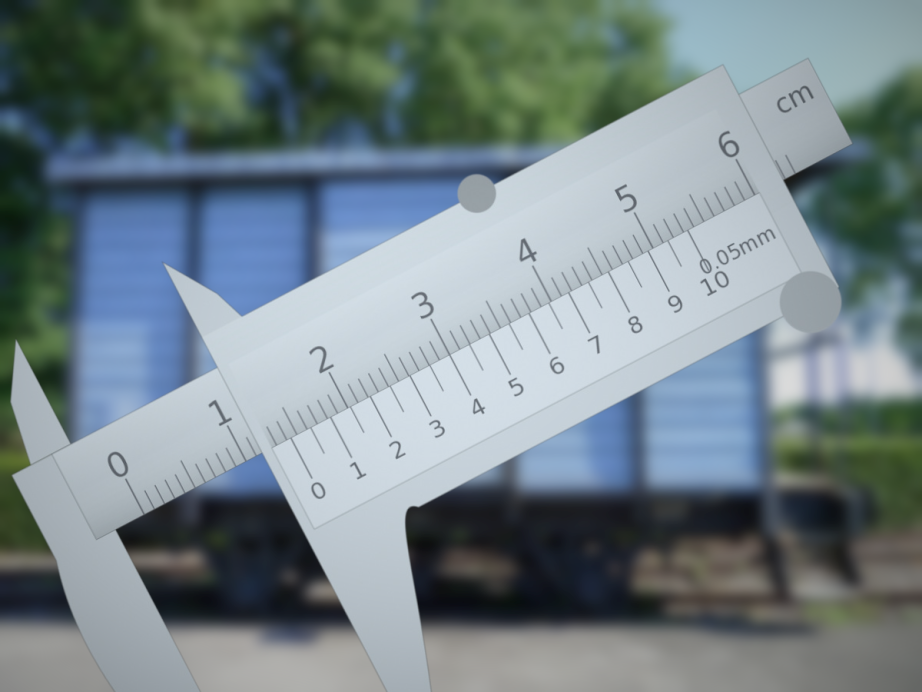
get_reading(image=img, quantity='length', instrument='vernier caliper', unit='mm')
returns 14.4 mm
